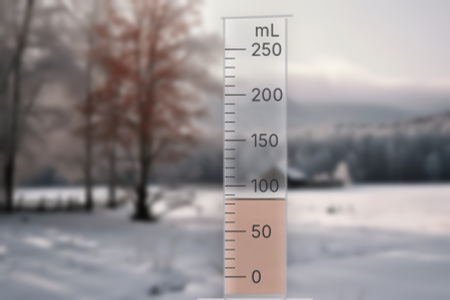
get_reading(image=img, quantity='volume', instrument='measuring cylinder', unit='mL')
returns 85 mL
